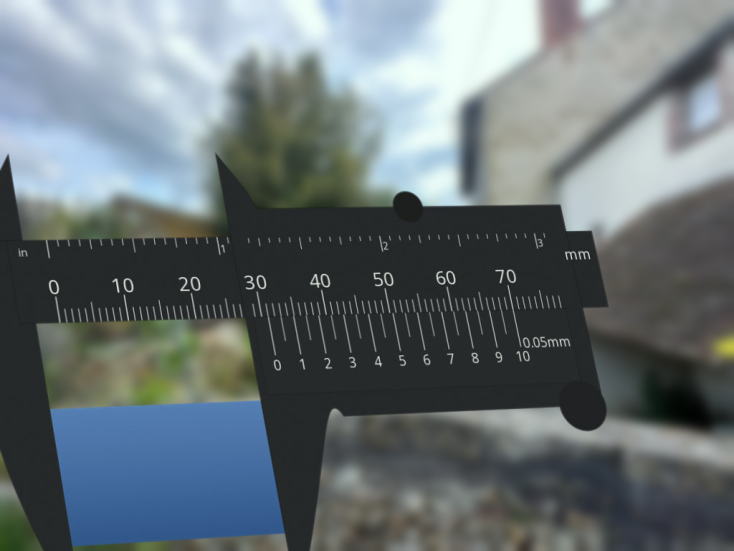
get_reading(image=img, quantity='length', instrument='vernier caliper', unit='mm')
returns 31.0 mm
